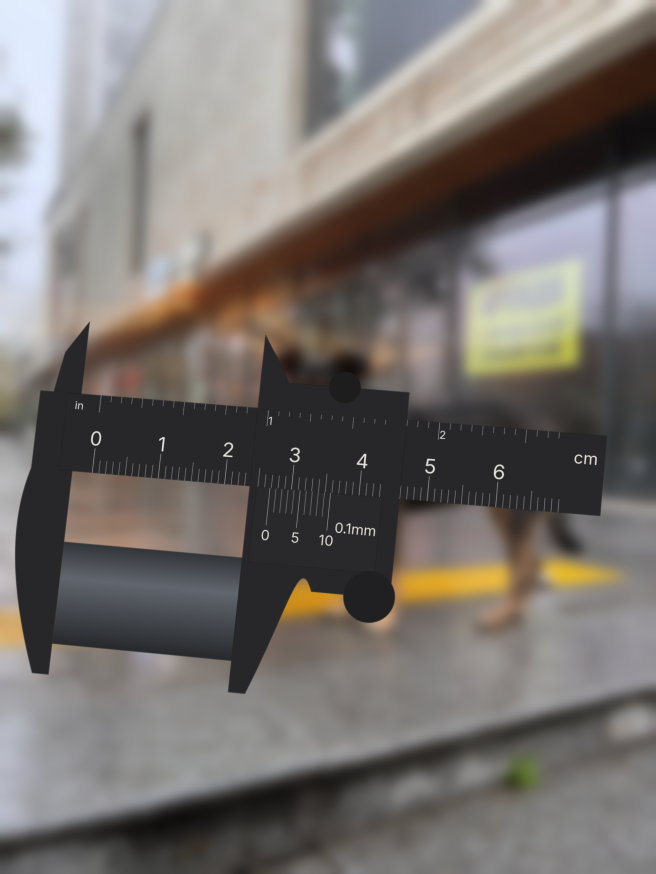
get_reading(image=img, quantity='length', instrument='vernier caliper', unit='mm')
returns 26.8 mm
